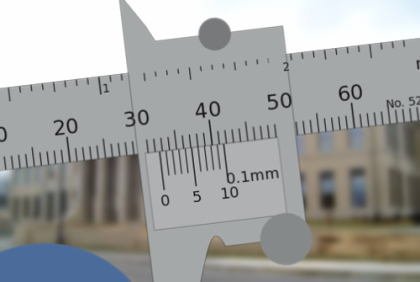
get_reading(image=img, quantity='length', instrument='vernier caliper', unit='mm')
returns 32.6 mm
